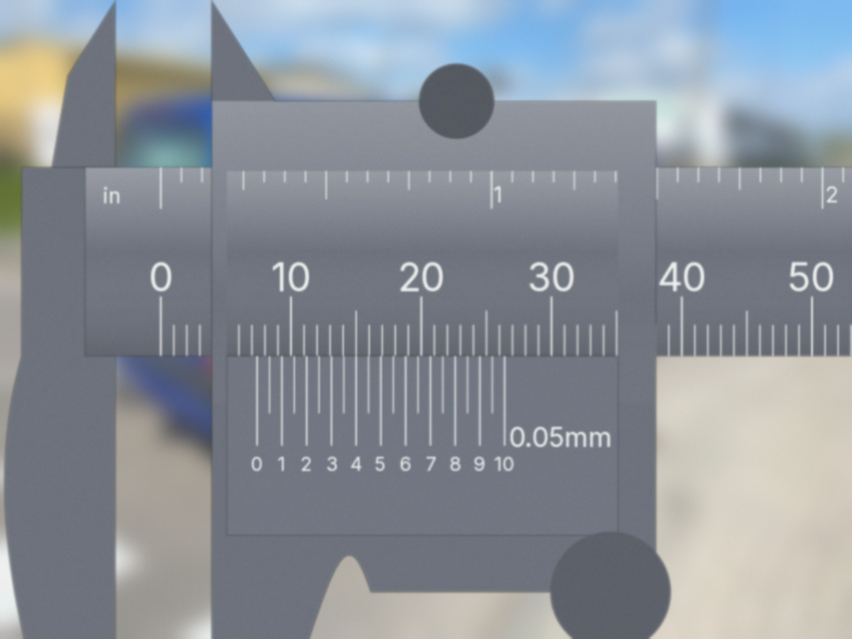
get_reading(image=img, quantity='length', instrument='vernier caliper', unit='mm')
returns 7.4 mm
